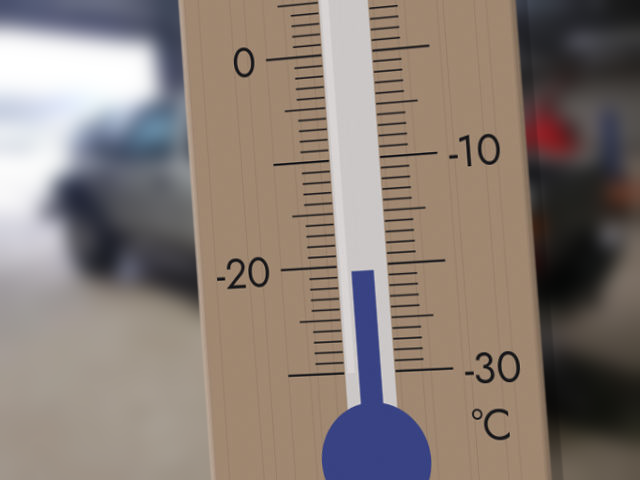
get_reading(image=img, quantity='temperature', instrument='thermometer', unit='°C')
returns -20.5 °C
